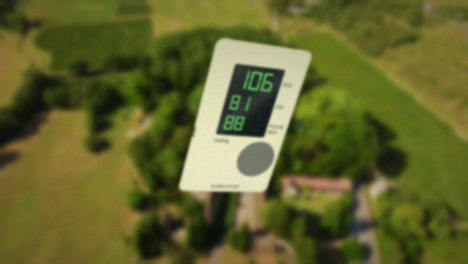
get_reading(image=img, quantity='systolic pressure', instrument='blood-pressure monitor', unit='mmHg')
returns 106 mmHg
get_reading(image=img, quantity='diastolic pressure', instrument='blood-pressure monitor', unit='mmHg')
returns 81 mmHg
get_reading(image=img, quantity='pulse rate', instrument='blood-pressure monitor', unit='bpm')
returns 88 bpm
